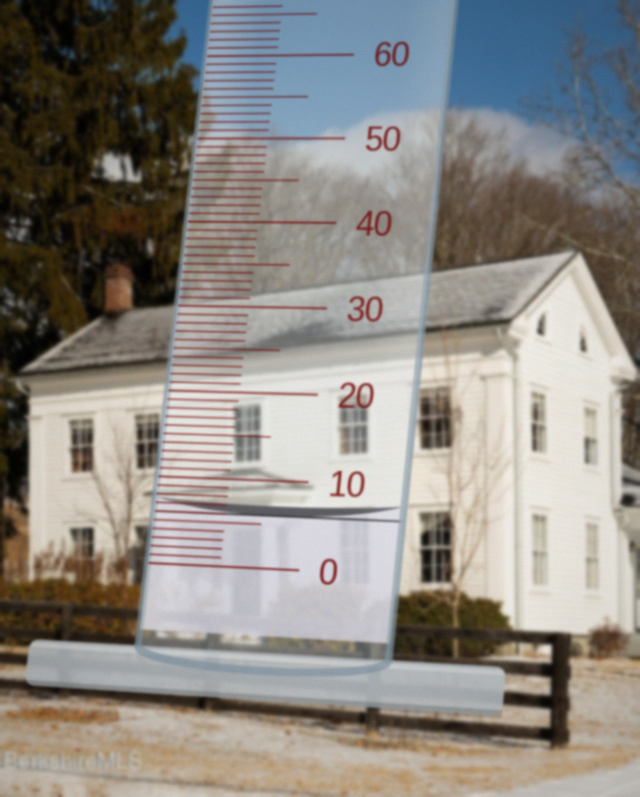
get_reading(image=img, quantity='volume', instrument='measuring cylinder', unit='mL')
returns 6 mL
